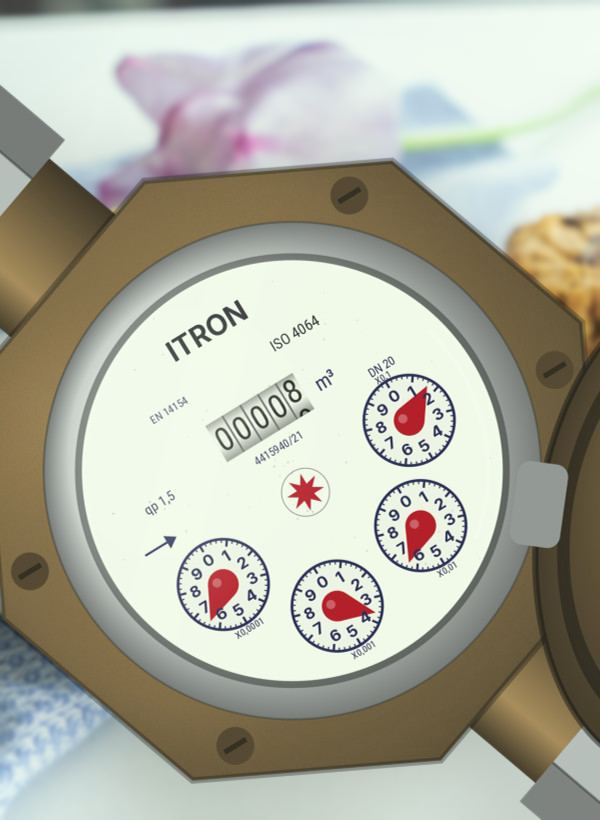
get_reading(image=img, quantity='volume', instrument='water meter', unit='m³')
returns 8.1636 m³
